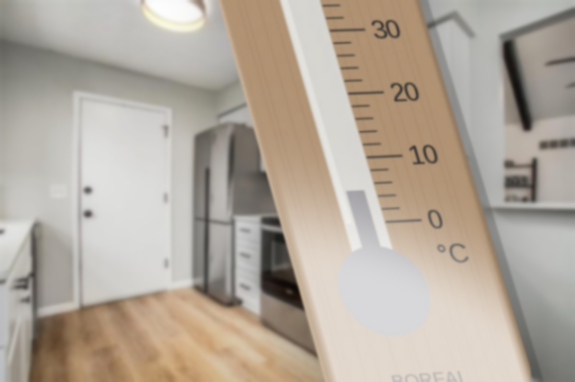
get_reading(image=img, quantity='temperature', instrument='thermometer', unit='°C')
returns 5 °C
